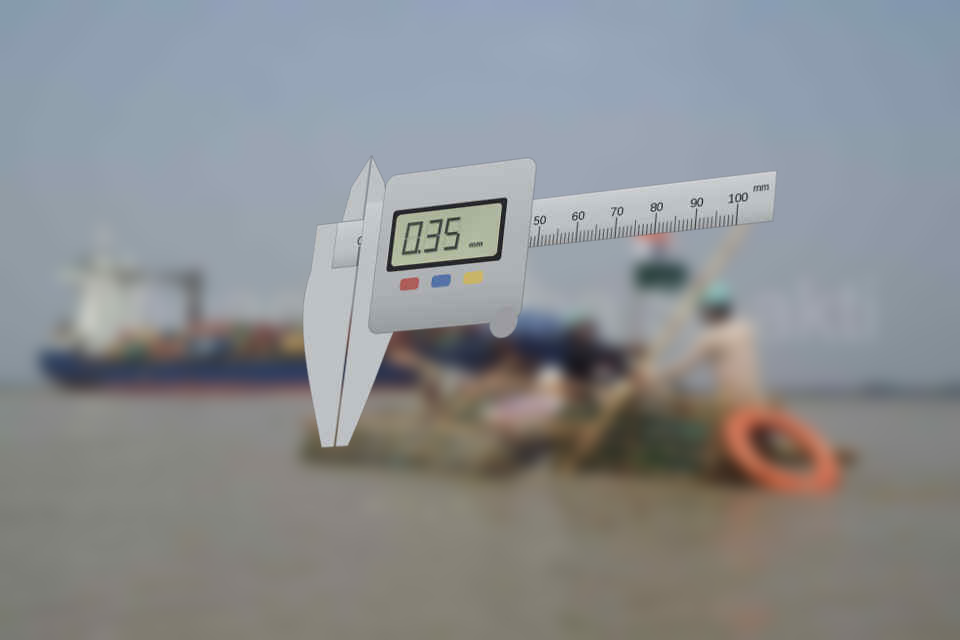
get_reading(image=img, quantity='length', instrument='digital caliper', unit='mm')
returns 0.35 mm
